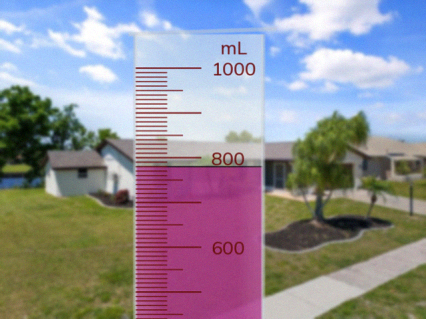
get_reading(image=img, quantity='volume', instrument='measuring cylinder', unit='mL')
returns 780 mL
